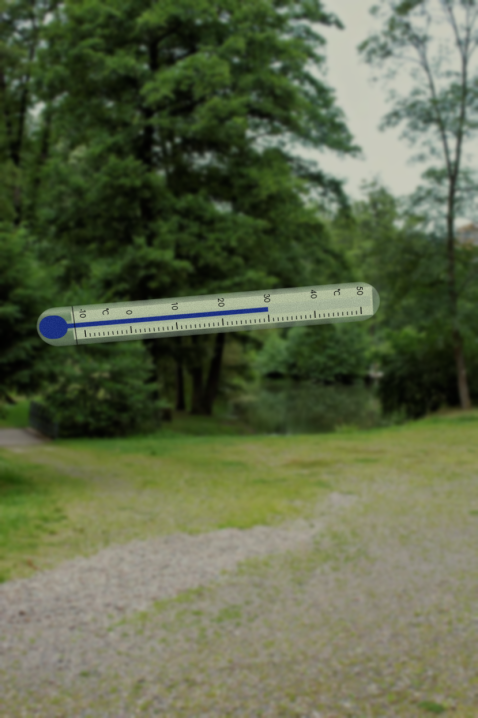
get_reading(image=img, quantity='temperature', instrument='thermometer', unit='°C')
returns 30 °C
